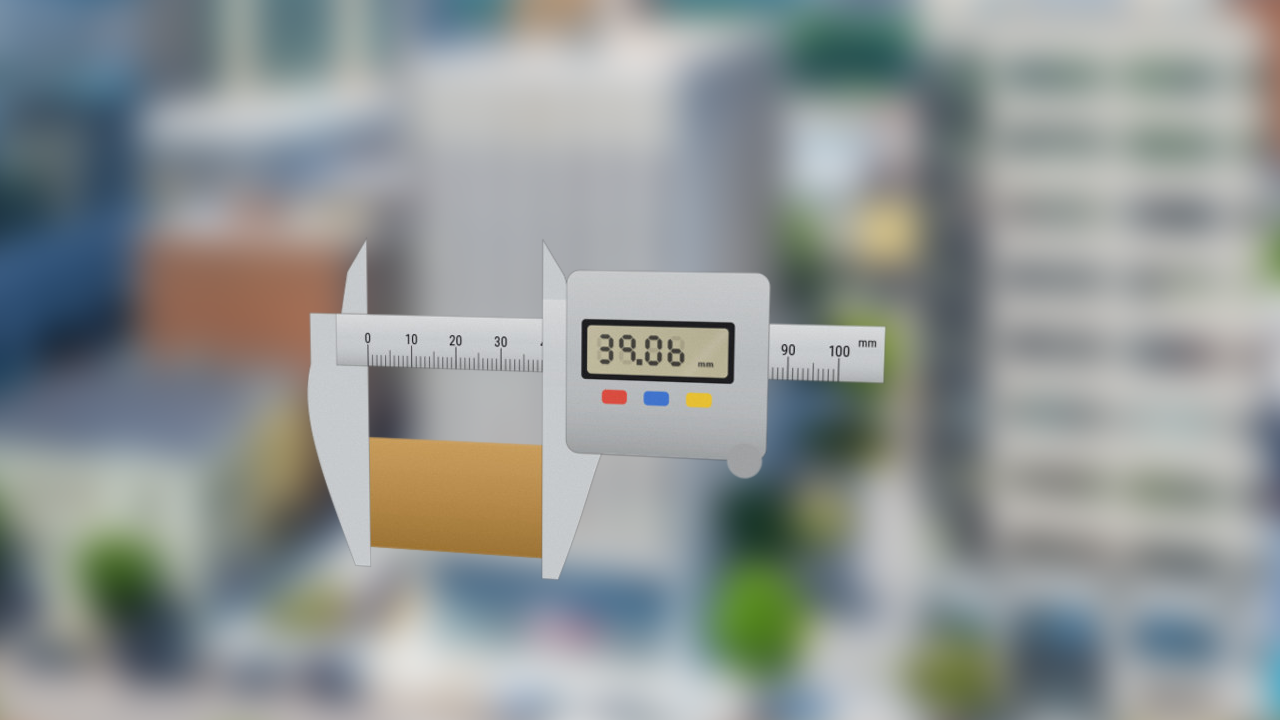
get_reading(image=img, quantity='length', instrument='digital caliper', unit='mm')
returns 39.06 mm
